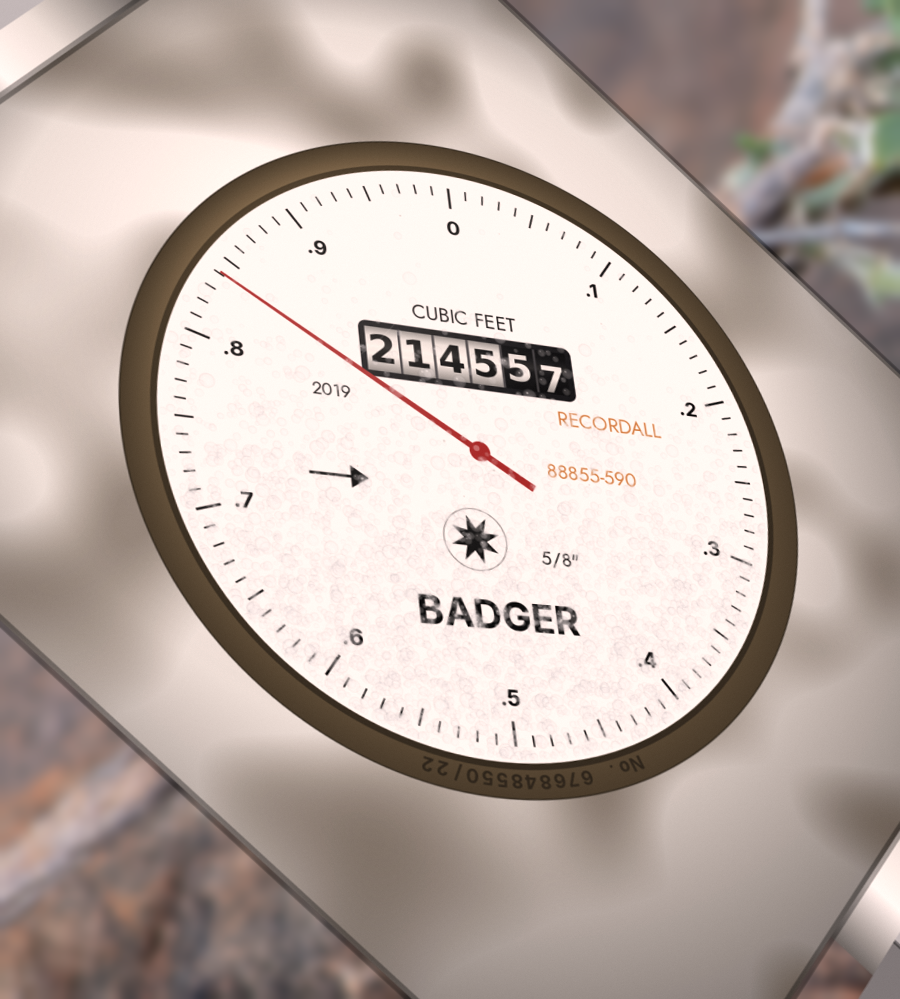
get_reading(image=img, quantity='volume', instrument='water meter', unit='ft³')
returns 214556.84 ft³
